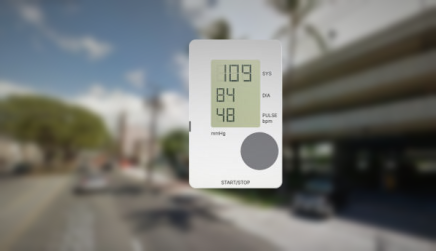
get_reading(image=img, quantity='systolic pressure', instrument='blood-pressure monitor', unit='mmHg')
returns 109 mmHg
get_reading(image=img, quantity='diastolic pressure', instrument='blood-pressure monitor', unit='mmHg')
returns 84 mmHg
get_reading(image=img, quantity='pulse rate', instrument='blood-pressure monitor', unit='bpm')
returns 48 bpm
